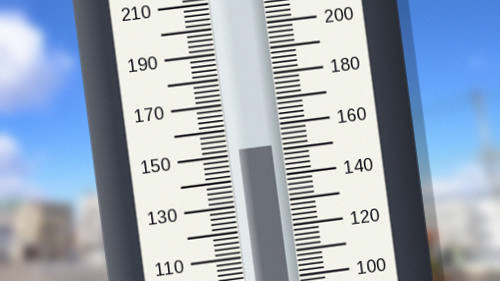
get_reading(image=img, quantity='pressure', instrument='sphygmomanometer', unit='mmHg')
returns 152 mmHg
